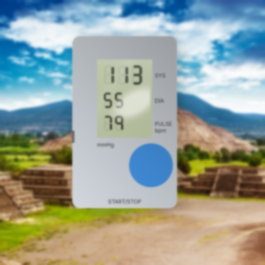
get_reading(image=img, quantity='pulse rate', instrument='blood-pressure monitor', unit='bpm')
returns 79 bpm
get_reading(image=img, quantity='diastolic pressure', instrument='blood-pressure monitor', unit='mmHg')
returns 55 mmHg
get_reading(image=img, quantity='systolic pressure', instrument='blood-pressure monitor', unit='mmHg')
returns 113 mmHg
